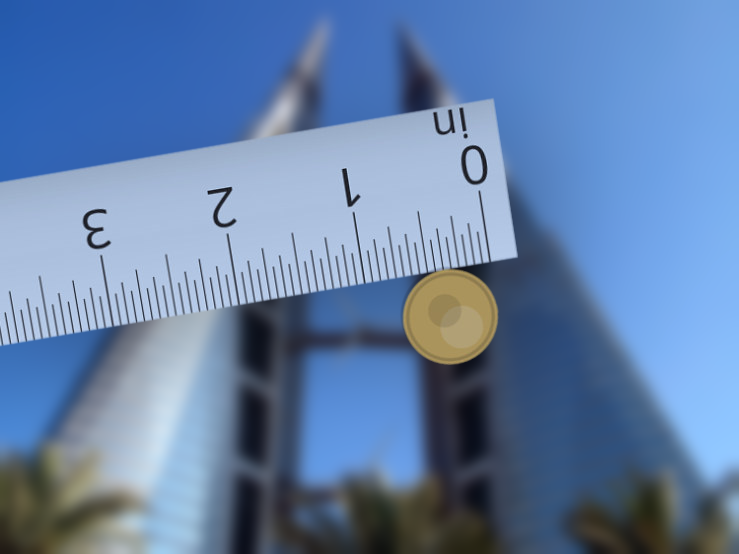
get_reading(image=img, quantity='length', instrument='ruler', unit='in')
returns 0.75 in
